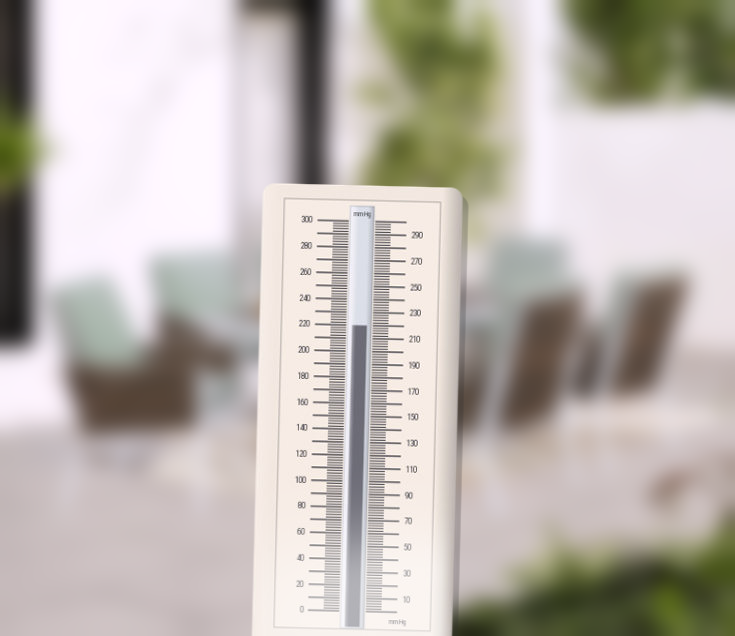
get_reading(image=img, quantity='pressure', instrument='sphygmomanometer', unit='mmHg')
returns 220 mmHg
